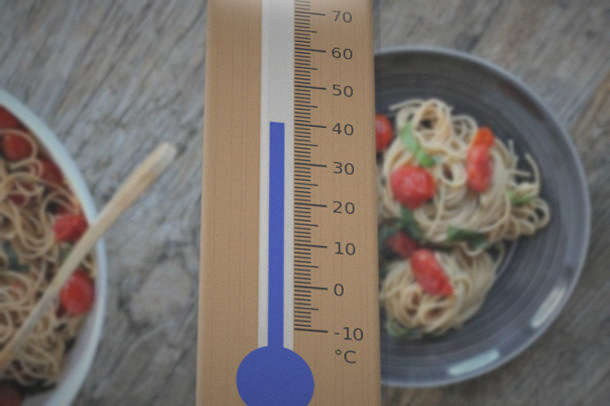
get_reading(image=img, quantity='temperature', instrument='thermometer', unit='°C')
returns 40 °C
